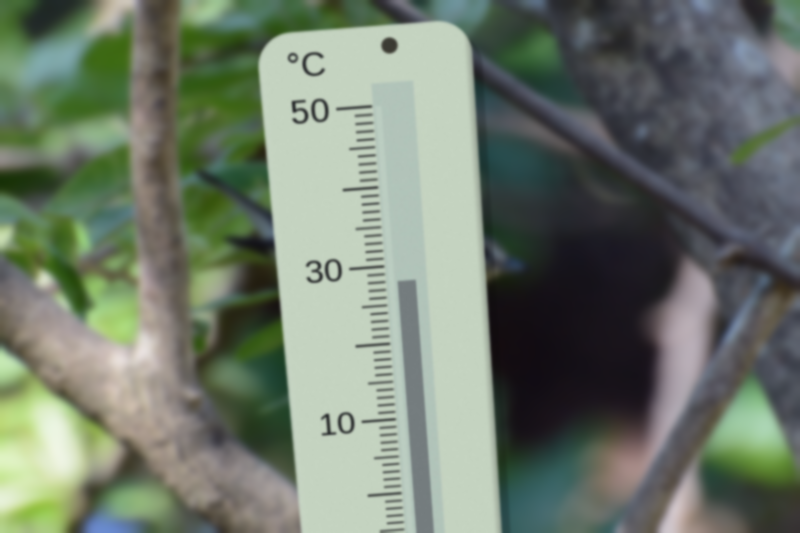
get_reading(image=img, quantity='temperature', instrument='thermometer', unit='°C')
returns 28 °C
